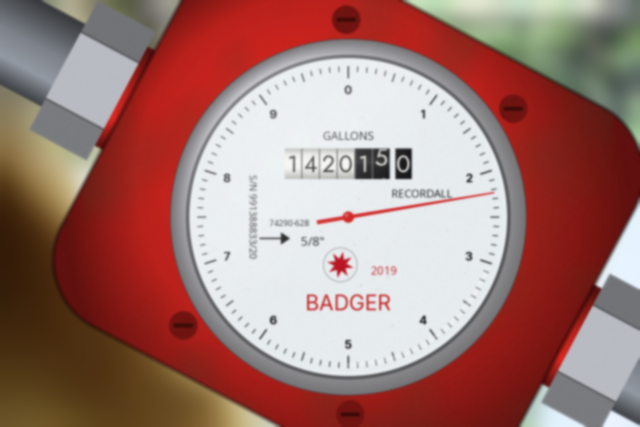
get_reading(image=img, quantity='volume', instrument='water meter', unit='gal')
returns 1420152.2 gal
